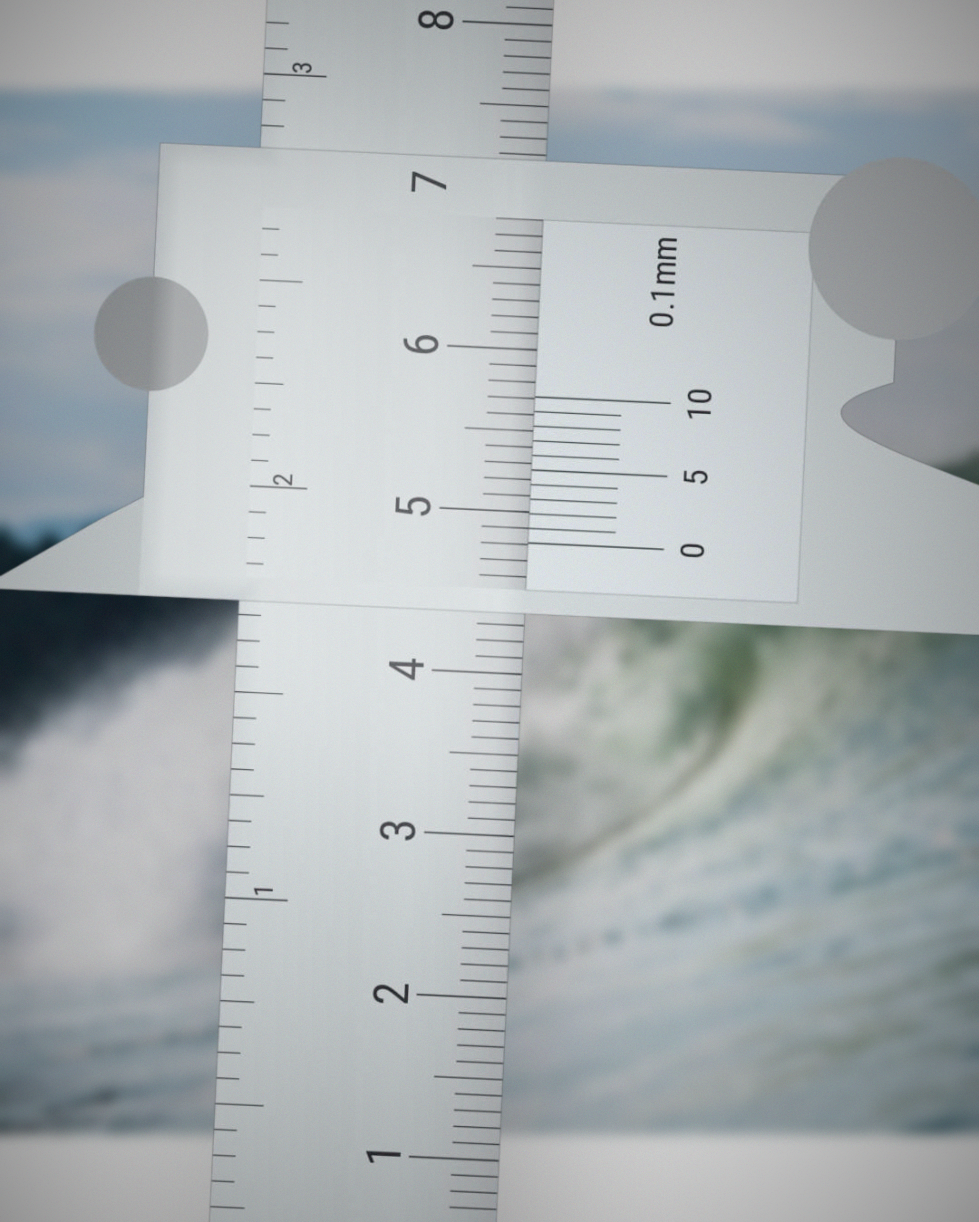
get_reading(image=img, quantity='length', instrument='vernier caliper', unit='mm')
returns 48.1 mm
